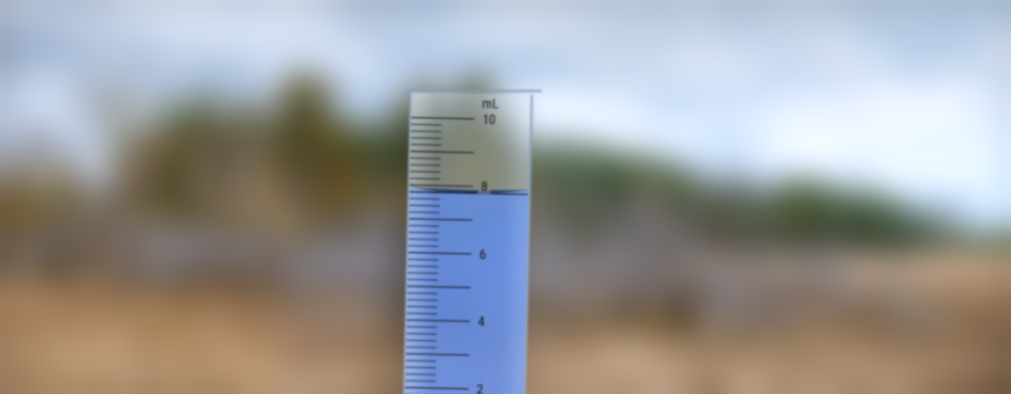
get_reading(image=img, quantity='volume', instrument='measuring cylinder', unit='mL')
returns 7.8 mL
